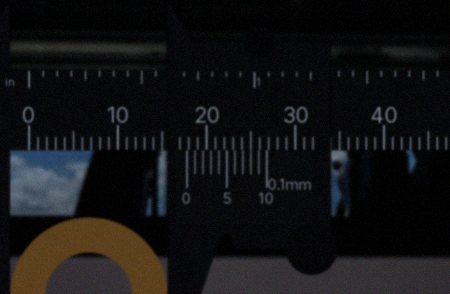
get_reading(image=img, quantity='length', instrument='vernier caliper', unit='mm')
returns 17.8 mm
